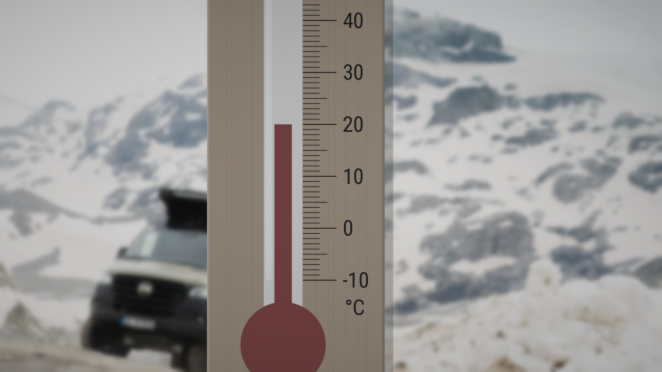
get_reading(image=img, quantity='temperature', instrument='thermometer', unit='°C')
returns 20 °C
